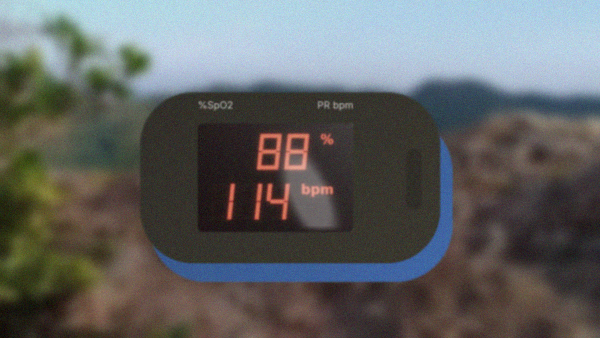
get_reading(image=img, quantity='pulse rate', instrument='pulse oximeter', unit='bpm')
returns 114 bpm
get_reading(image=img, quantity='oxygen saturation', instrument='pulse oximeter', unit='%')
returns 88 %
